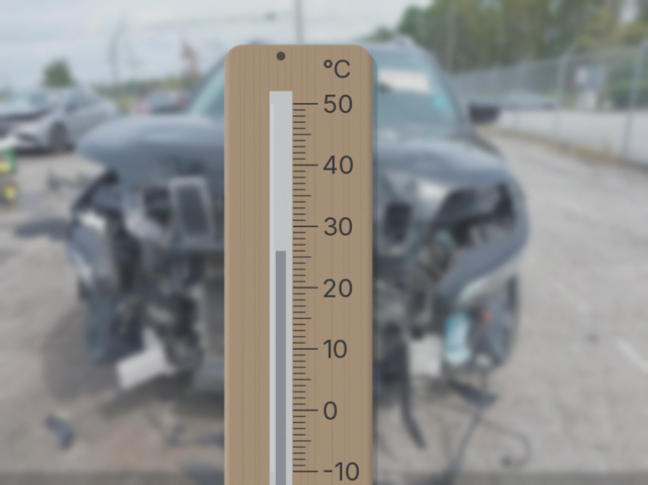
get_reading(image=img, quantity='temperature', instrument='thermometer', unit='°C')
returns 26 °C
